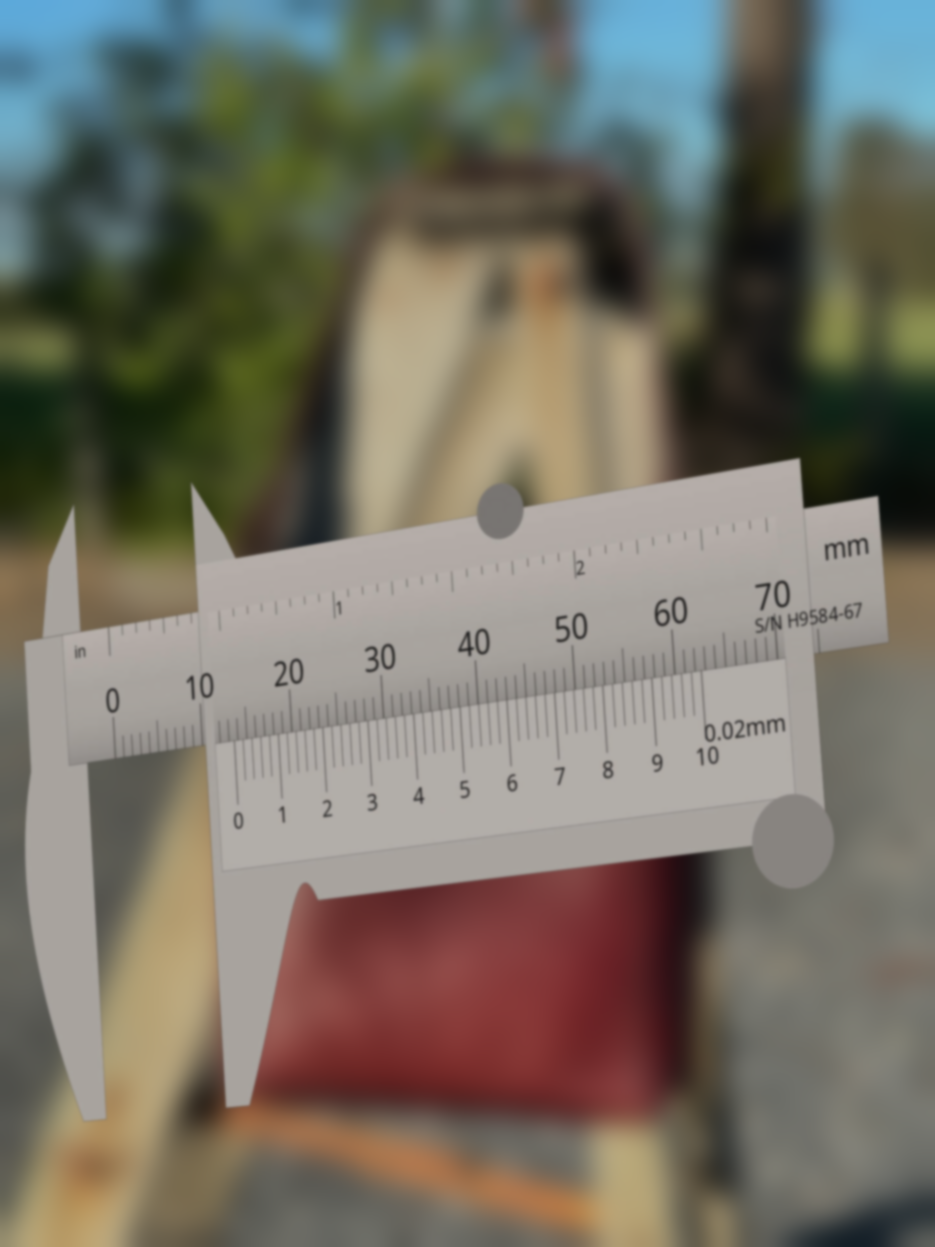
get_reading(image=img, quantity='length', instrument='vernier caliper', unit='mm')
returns 13.6 mm
